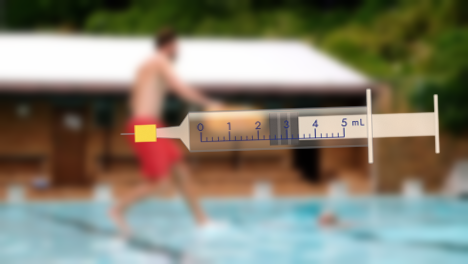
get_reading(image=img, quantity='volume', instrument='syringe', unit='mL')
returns 2.4 mL
